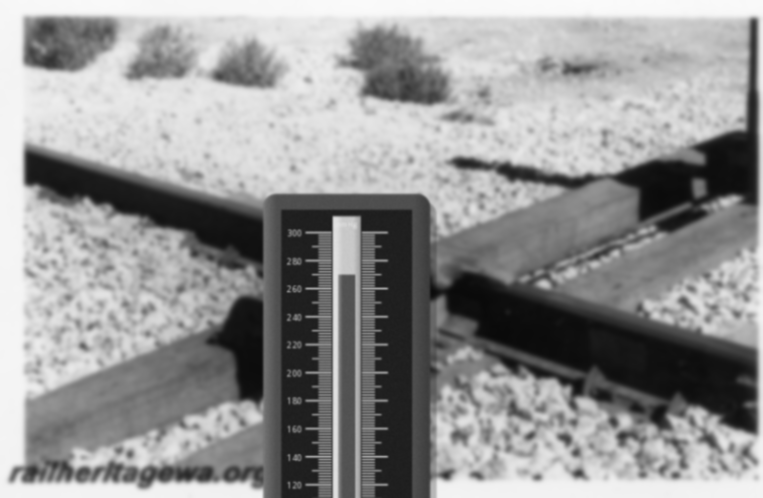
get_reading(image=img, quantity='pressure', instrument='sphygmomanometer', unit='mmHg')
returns 270 mmHg
